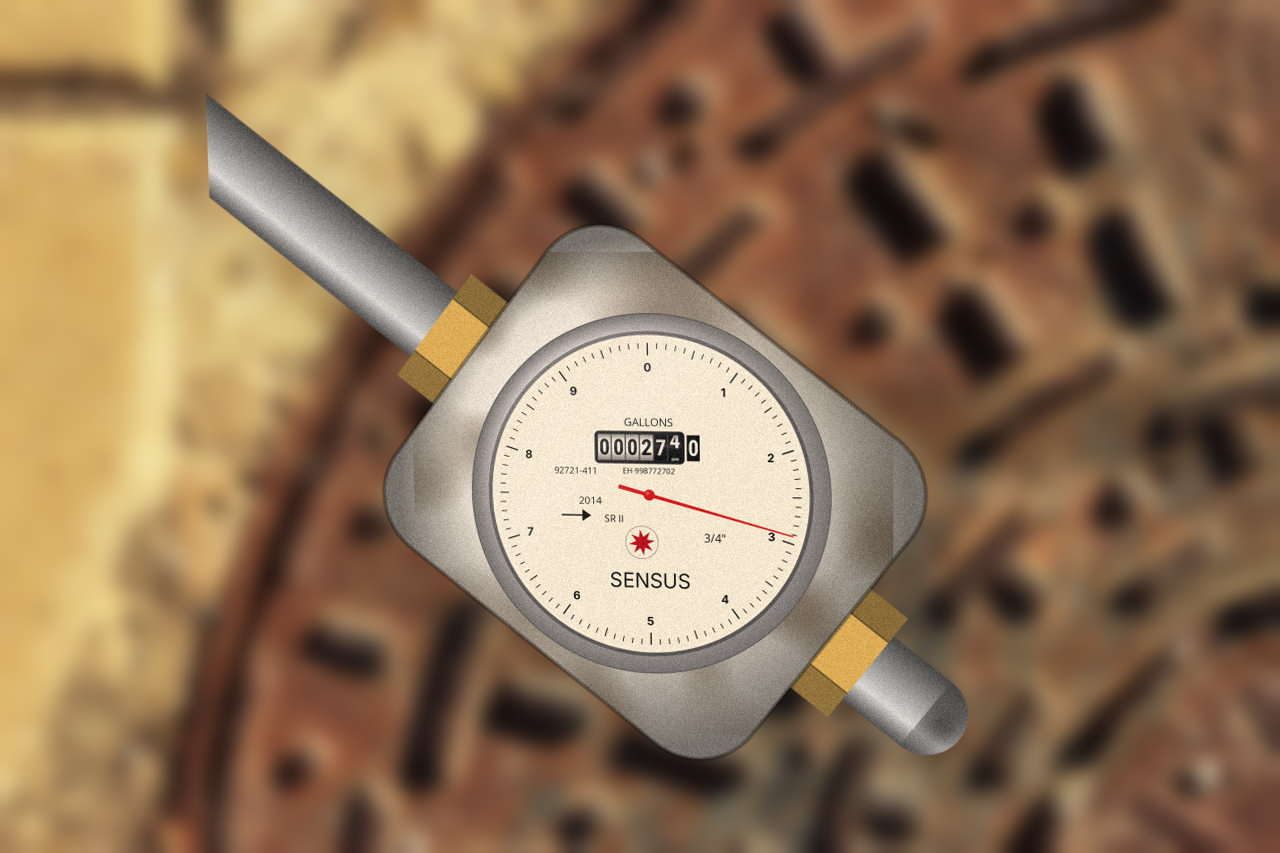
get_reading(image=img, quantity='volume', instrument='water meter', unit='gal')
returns 2742.9 gal
